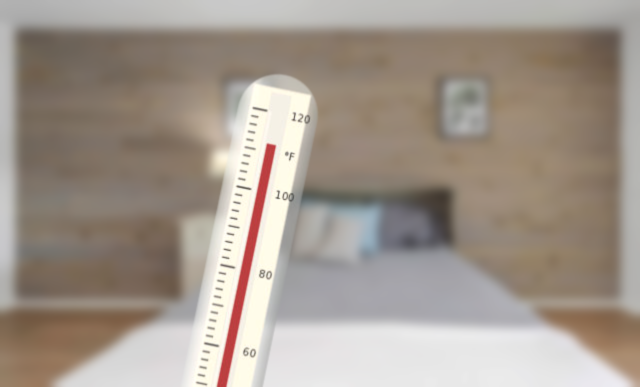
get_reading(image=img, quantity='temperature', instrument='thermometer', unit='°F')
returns 112 °F
